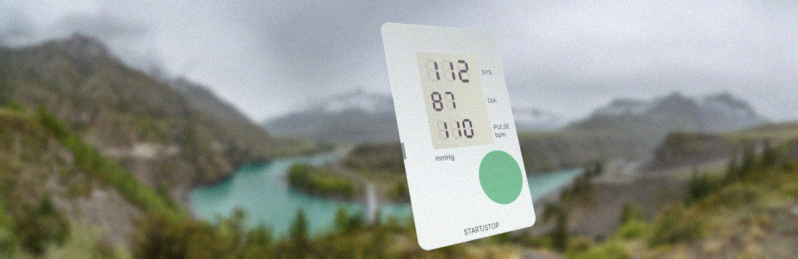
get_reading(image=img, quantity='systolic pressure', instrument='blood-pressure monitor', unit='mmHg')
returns 112 mmHg
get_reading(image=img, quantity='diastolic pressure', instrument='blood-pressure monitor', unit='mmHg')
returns 87 mmHg
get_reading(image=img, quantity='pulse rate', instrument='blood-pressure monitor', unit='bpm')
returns 110 bpm
